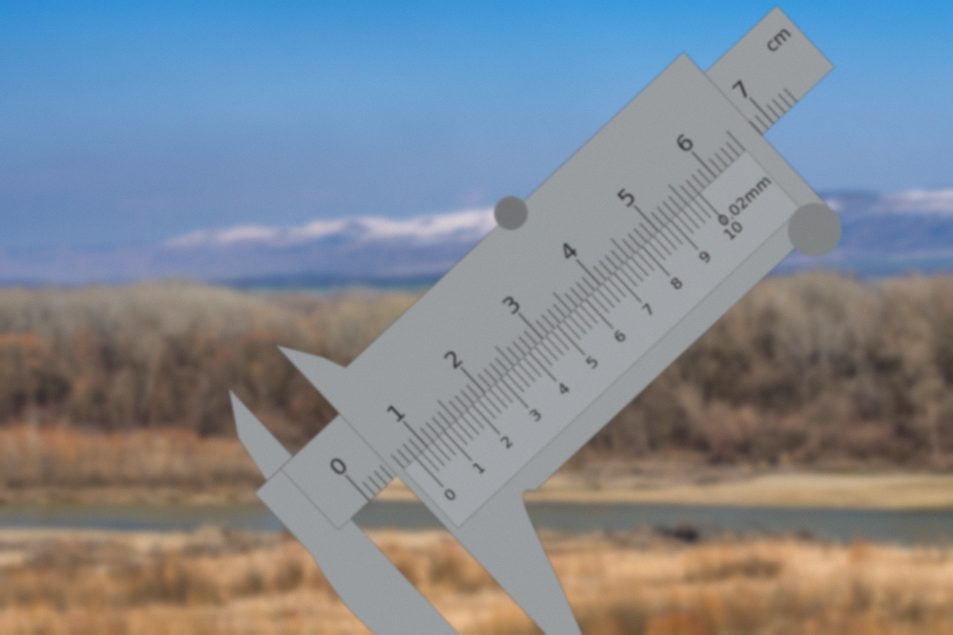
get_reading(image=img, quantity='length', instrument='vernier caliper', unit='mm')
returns 8.0 mm
